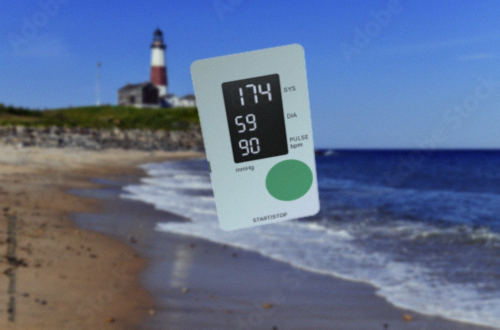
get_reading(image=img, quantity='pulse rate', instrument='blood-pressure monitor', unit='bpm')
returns 90 bpm
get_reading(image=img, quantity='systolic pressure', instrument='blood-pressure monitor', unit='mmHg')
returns 174 mmHg
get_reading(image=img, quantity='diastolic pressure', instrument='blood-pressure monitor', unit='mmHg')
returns 59 mmHg
